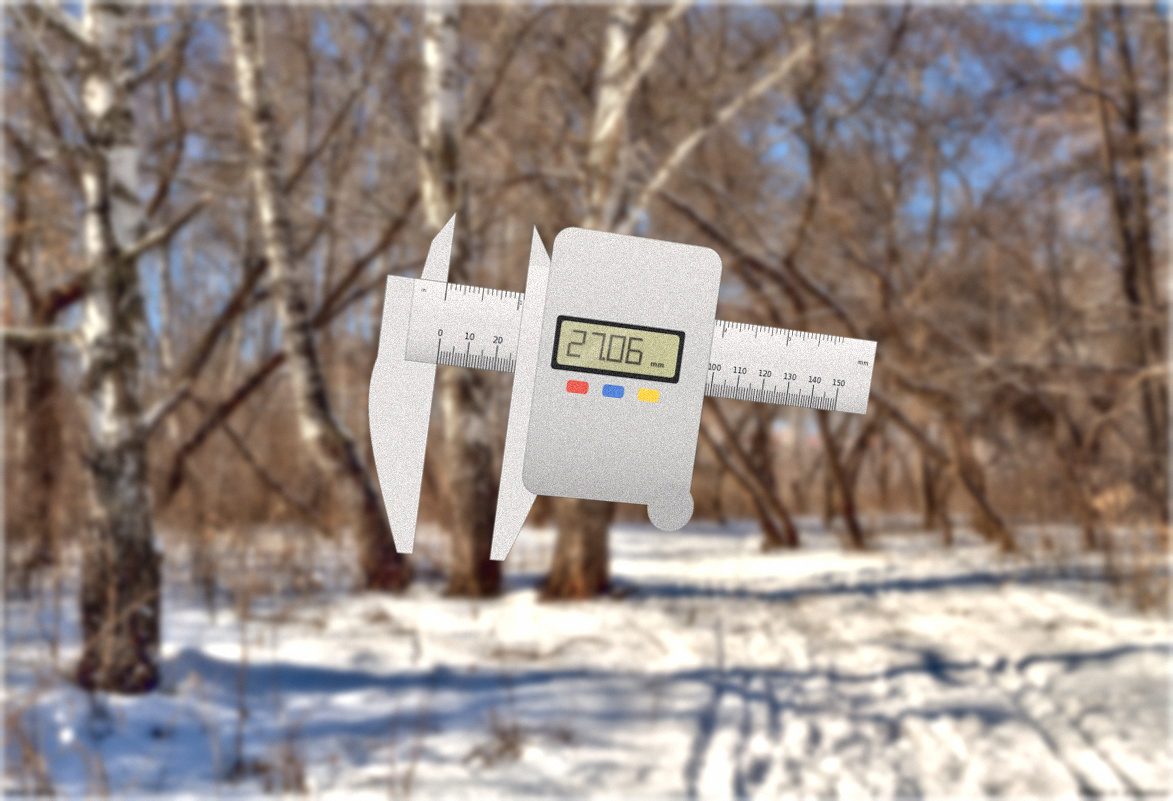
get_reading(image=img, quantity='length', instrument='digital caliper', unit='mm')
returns 27.06 mm
